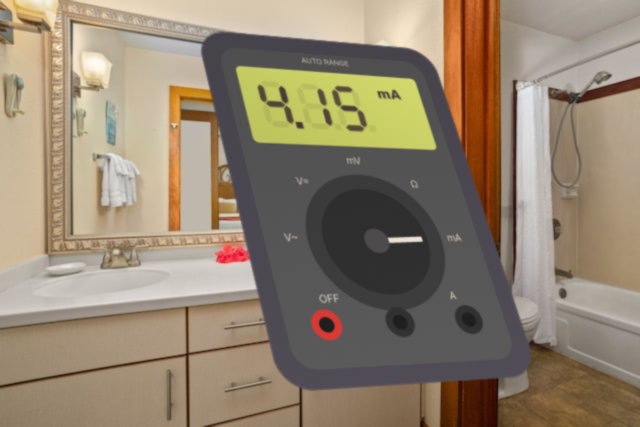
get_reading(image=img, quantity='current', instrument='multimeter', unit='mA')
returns 4.15 mA
